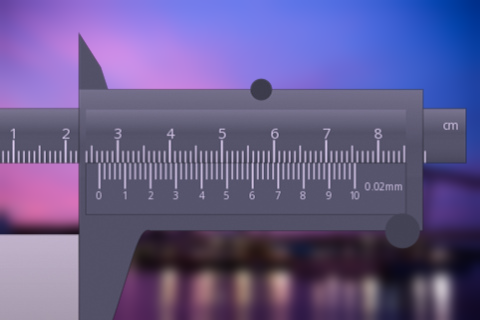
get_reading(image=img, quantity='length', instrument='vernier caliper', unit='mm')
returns 26.5 mm
